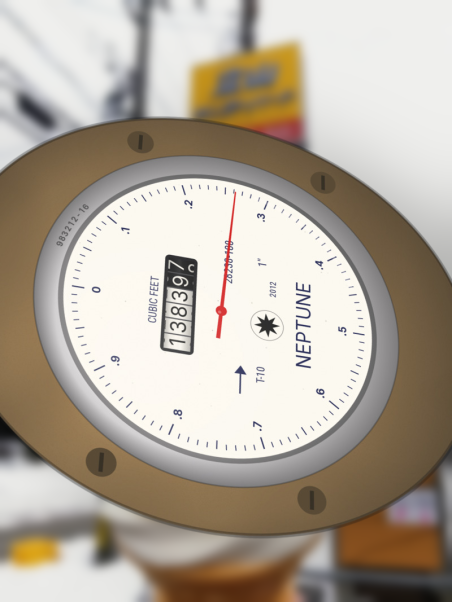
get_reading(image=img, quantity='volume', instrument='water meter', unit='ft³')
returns 138397.26 ft³
